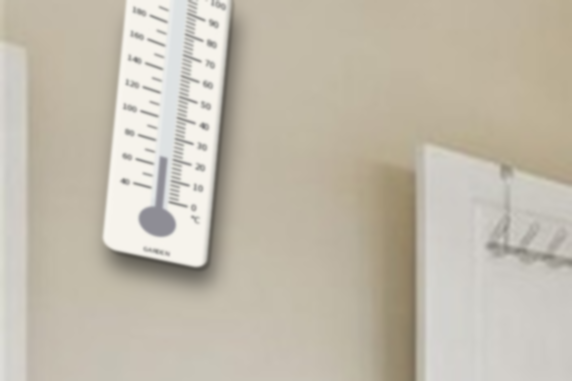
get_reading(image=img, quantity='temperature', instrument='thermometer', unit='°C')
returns 20 °C
